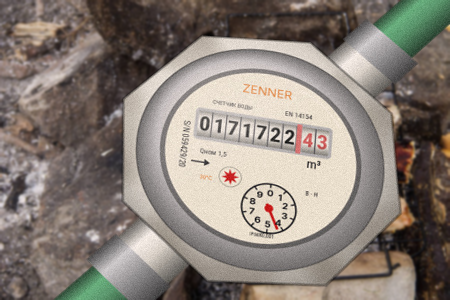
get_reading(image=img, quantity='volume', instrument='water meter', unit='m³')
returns 171722.434 m³
